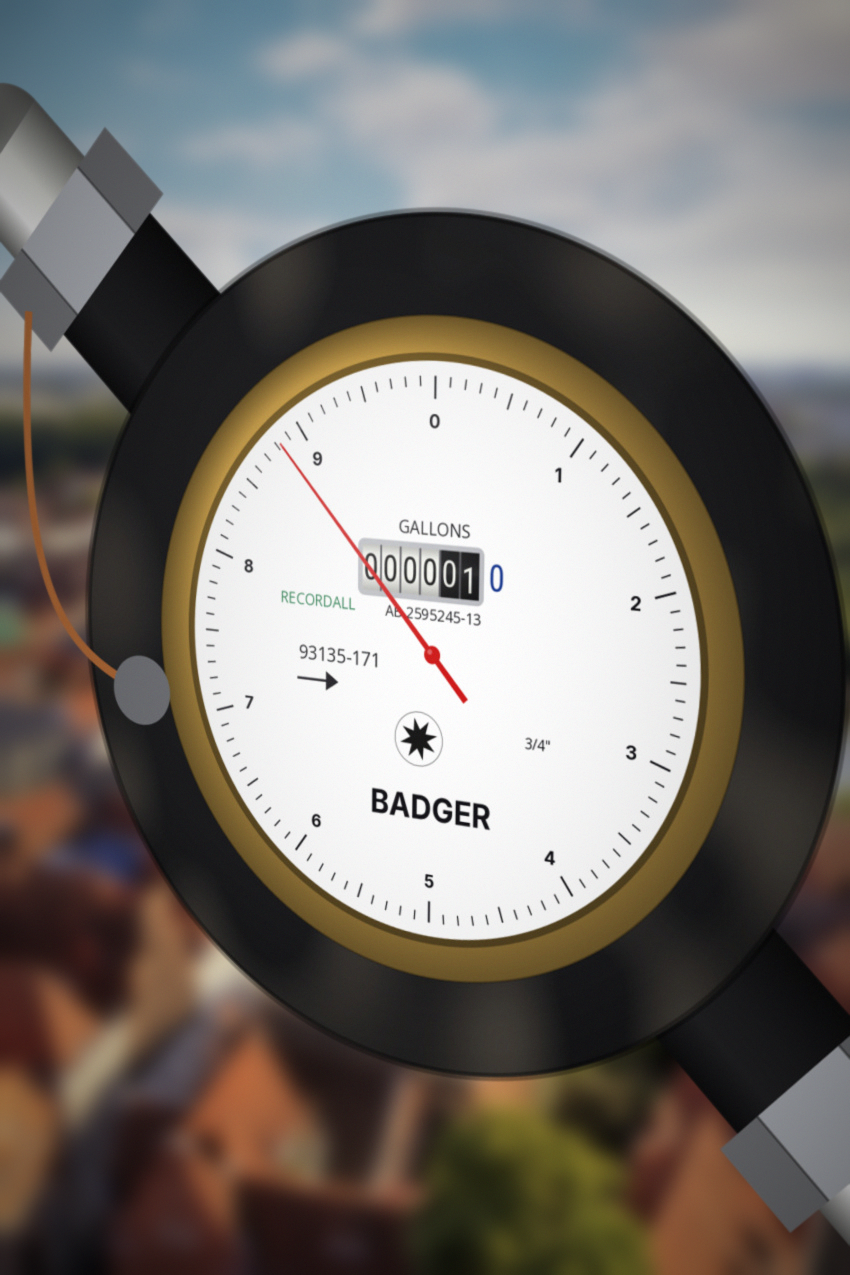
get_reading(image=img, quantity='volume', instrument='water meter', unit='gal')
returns 8.8 gal
